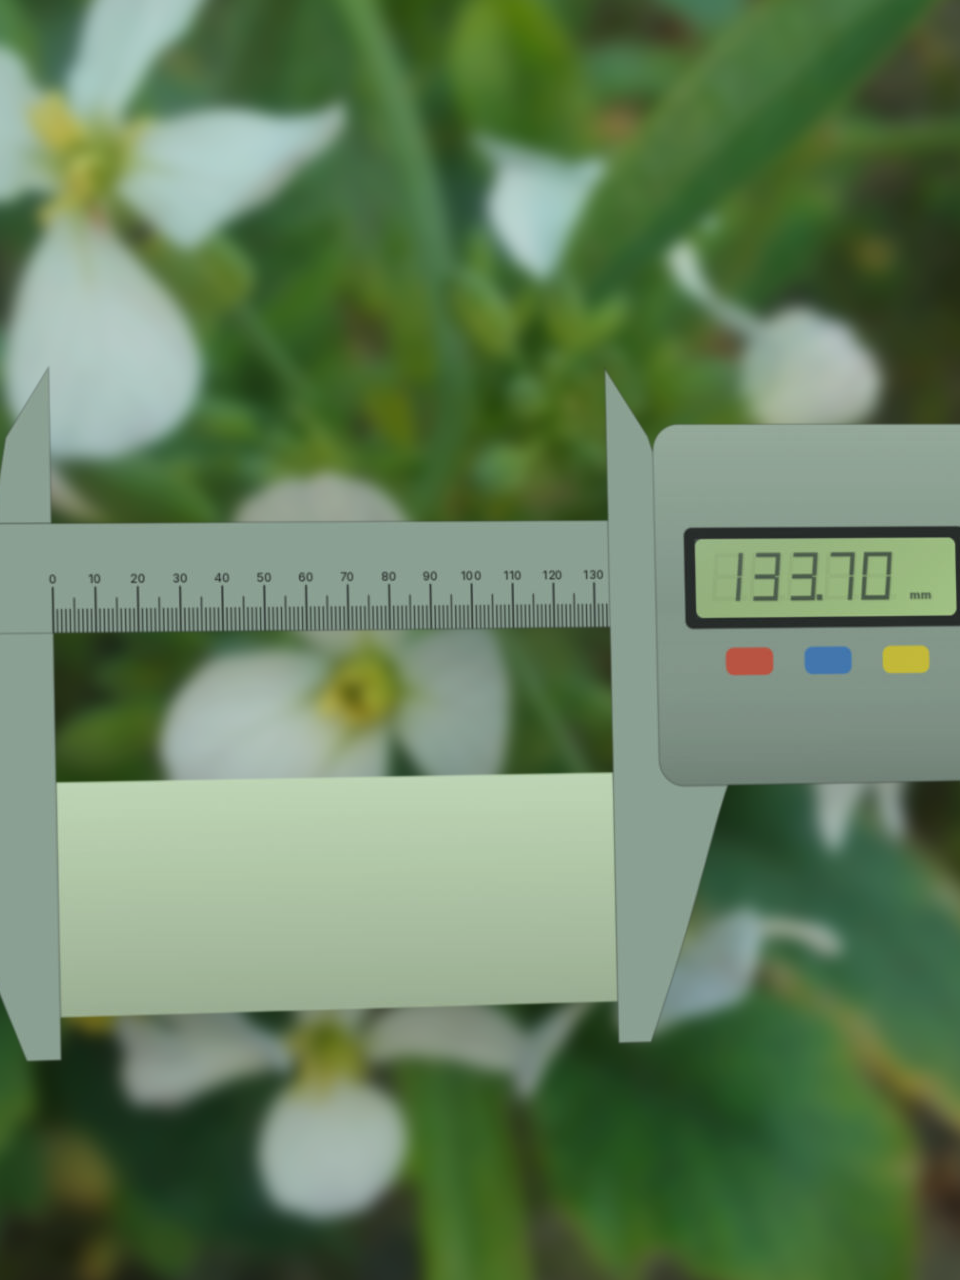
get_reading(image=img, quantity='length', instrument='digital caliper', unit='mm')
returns 133.70 mm
